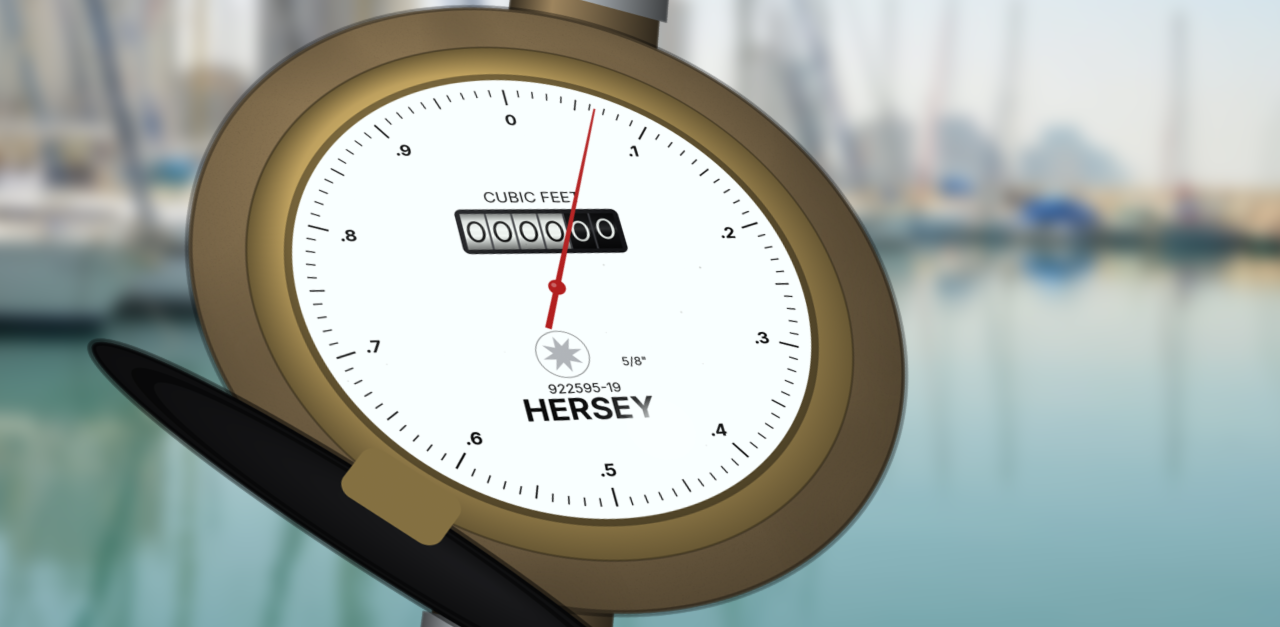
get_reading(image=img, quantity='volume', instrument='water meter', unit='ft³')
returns 0.06 ft³
